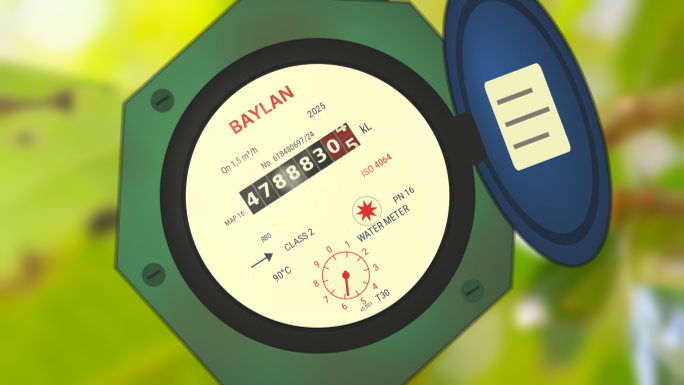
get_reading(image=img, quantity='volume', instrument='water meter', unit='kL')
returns 478883.045 kL
